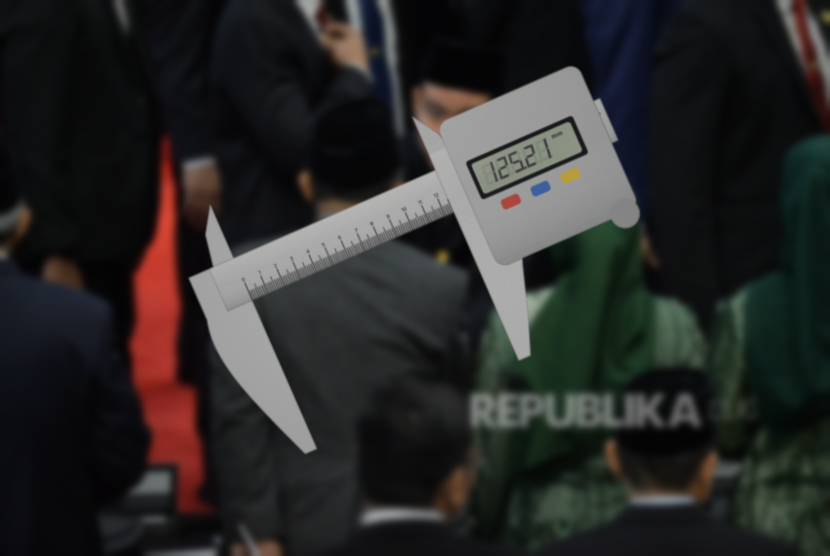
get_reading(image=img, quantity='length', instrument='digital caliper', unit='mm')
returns 125.21 mm
